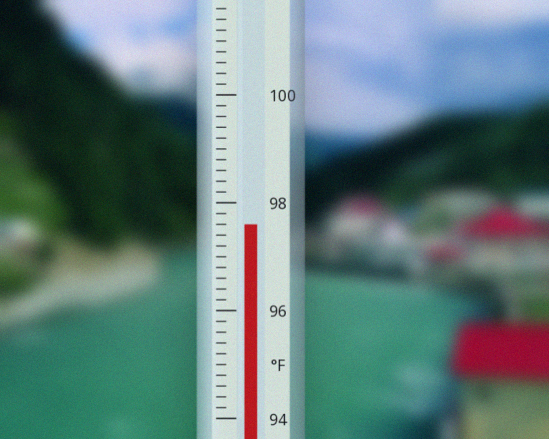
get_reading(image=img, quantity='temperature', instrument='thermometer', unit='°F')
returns 97.6 °F
